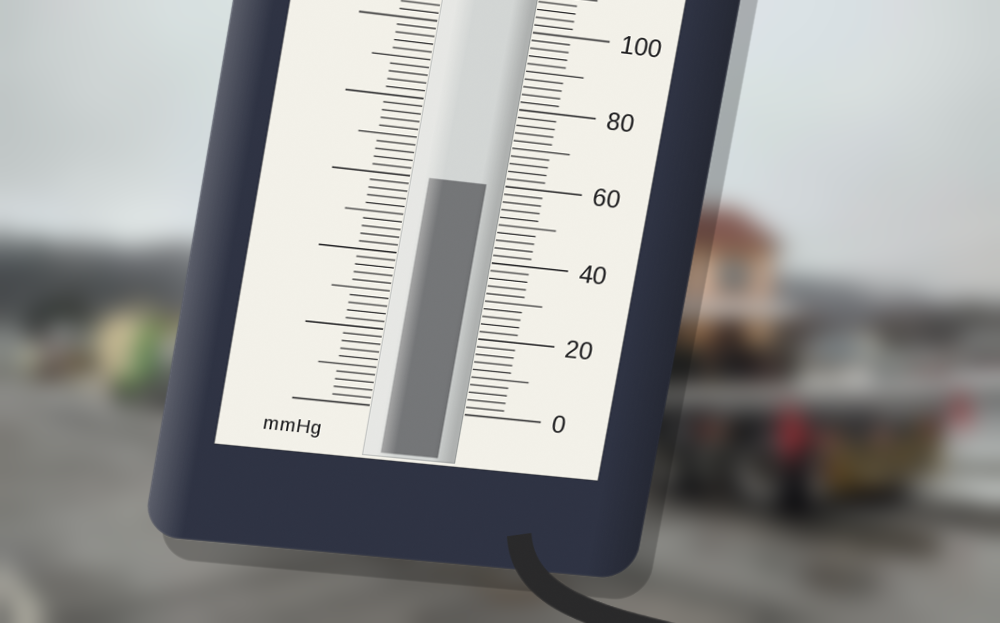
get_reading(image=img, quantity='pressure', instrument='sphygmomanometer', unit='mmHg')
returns 60 mmHg
